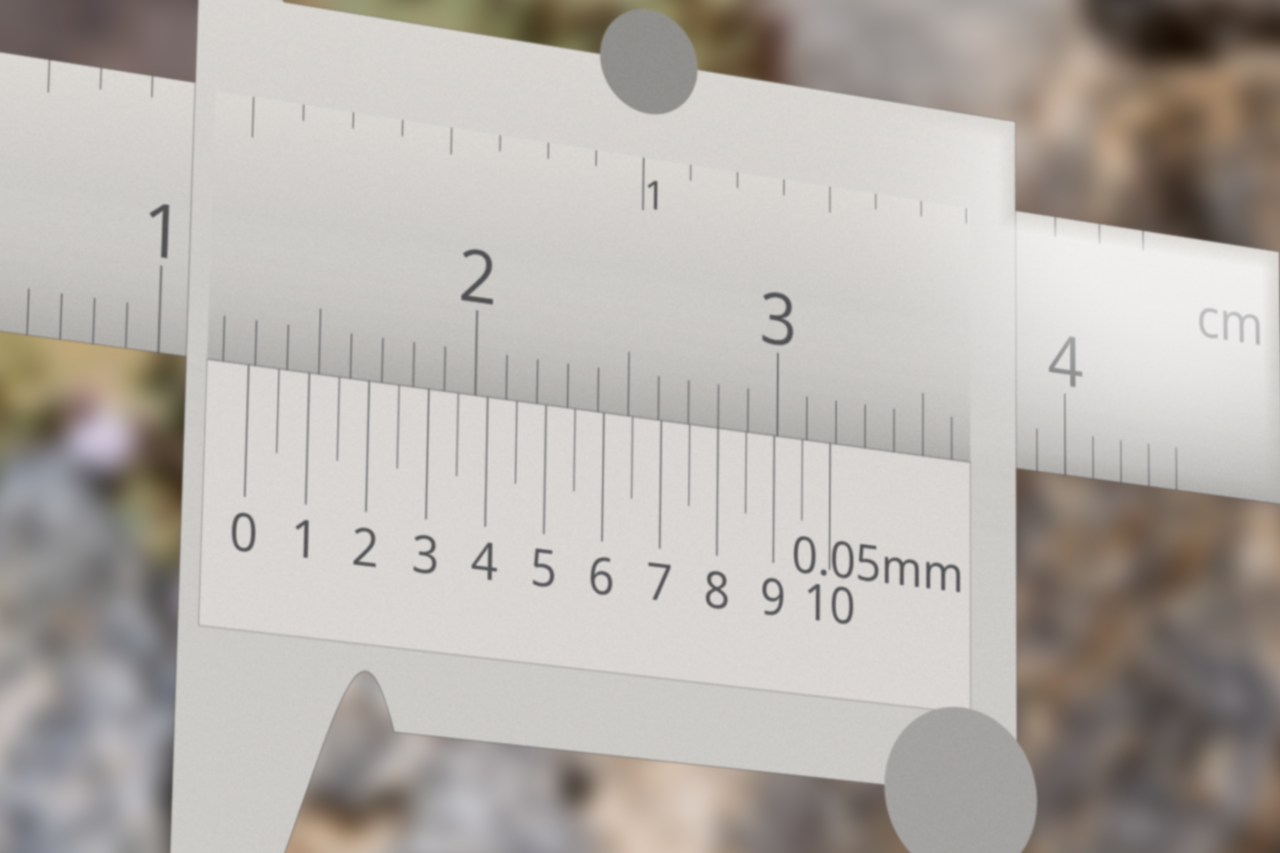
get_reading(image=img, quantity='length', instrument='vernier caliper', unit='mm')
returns 12.8 mm
